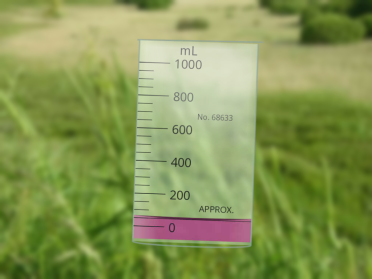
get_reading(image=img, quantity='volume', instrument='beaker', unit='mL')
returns 50 mL
